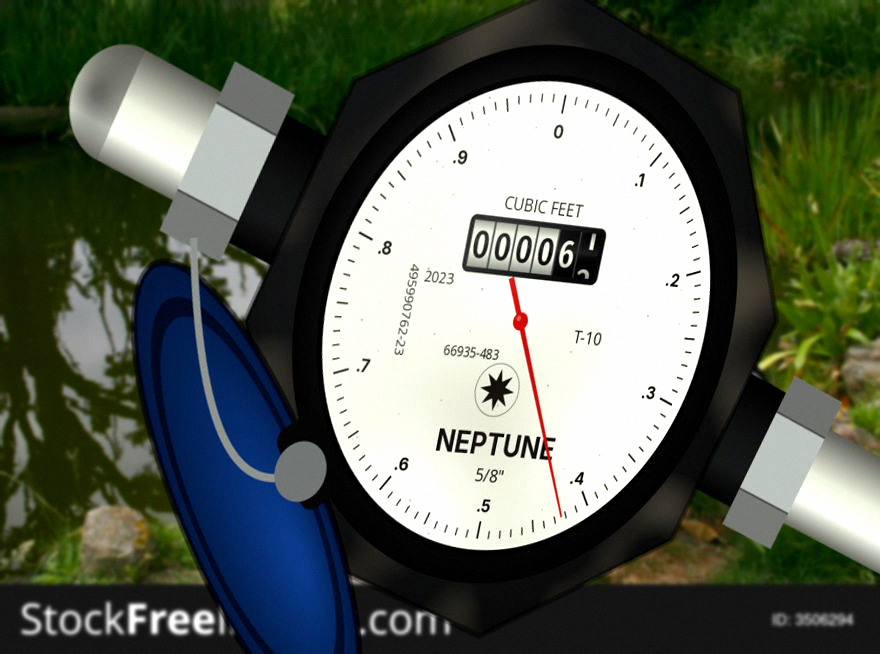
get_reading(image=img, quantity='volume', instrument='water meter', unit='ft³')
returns 61.42 ft³
